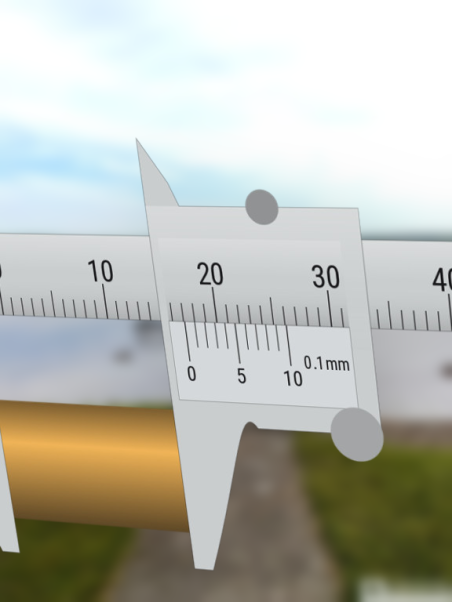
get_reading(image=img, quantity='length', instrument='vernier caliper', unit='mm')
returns 17.1 mm
